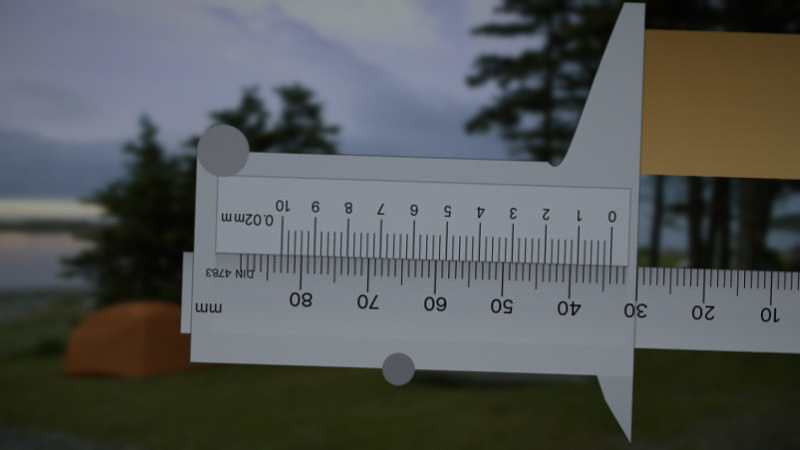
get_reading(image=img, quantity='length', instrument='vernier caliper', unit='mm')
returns 34.0 mm
